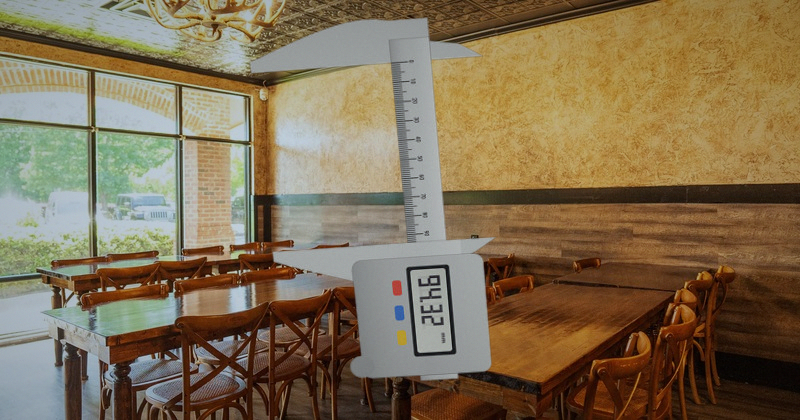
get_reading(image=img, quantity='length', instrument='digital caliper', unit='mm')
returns 94.32 mm
